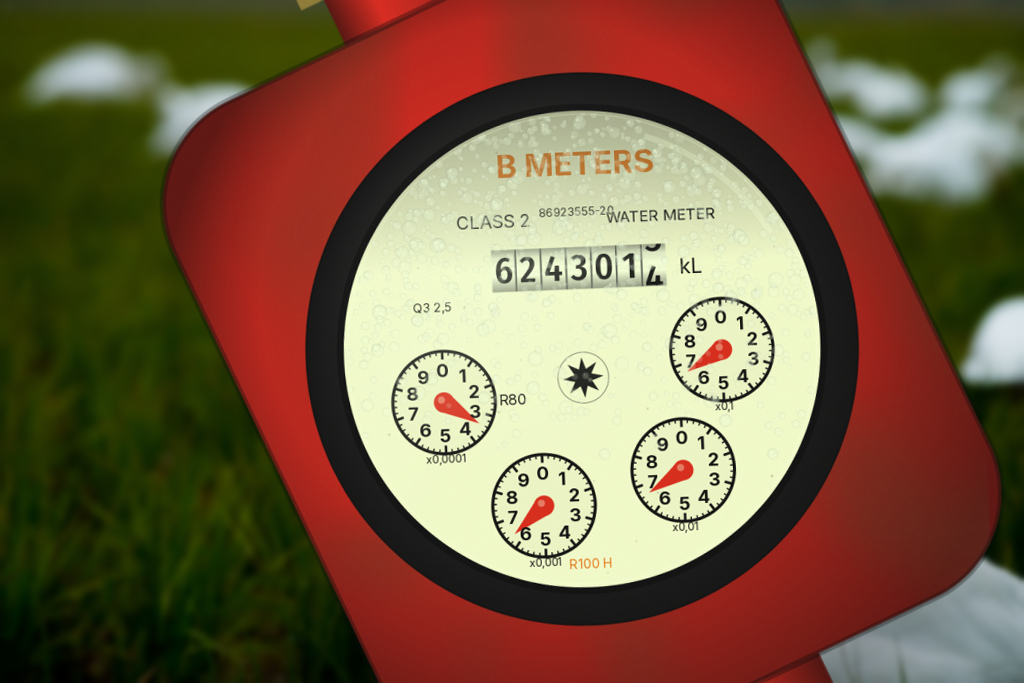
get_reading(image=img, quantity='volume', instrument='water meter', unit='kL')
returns 6243013.6663 kL
